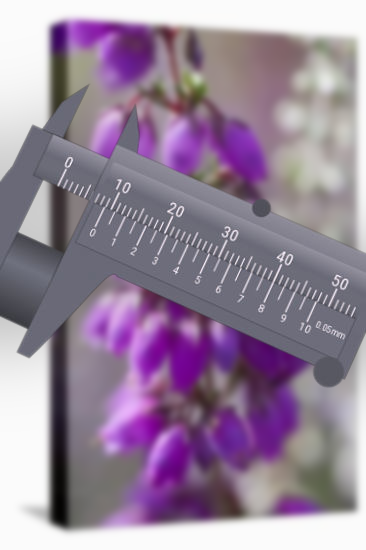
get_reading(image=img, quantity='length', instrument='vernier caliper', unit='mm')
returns 8.8 mm
